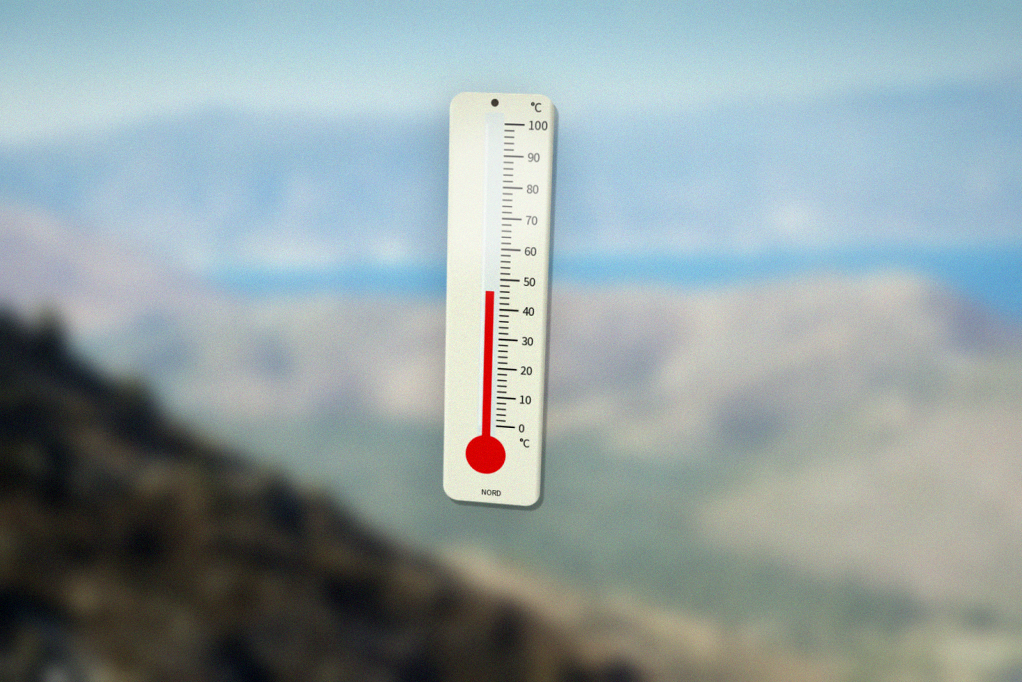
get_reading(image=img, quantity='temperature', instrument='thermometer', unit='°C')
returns 46 °C
